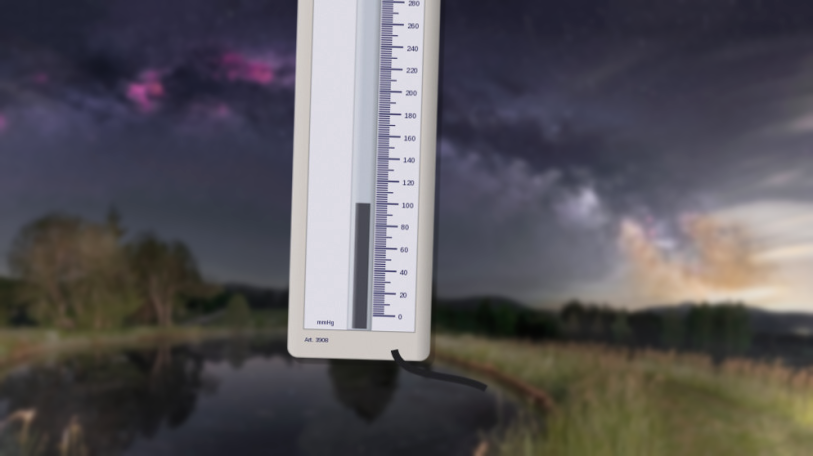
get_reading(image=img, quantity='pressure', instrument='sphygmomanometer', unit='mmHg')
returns 100 mmHg
